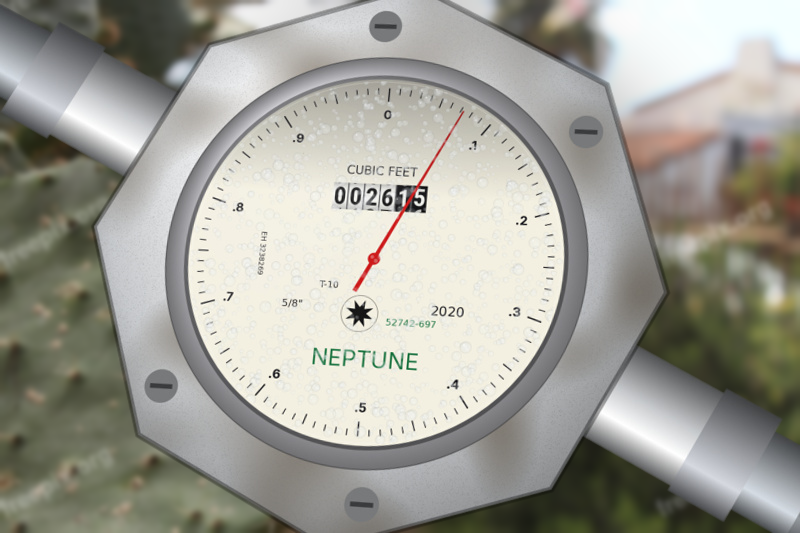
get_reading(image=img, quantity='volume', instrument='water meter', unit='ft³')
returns 2615.07 ft³
